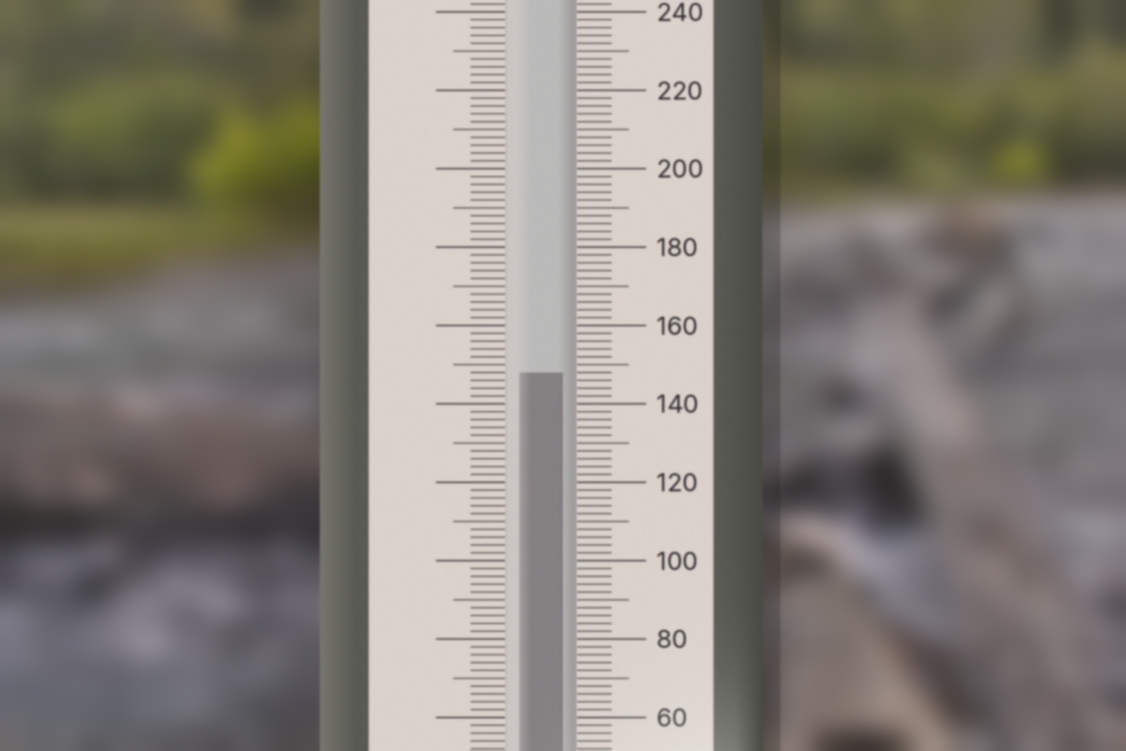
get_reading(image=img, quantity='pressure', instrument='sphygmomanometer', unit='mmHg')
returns 148 mmHg
